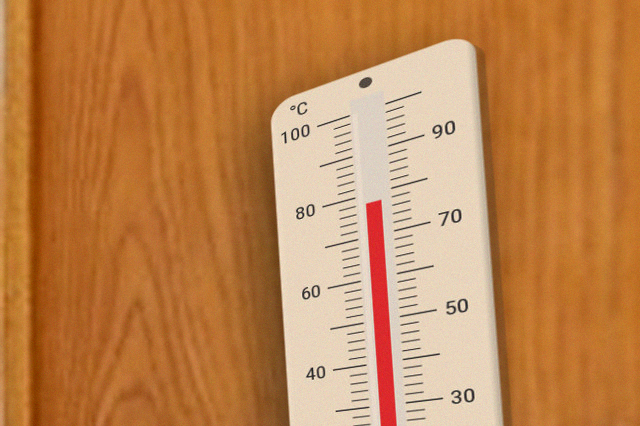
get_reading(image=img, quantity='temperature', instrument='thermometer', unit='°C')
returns 78 °C
